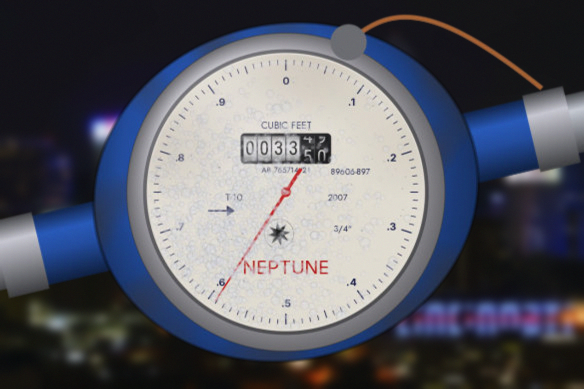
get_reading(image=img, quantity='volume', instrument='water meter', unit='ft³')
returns 3349.59 ft³
